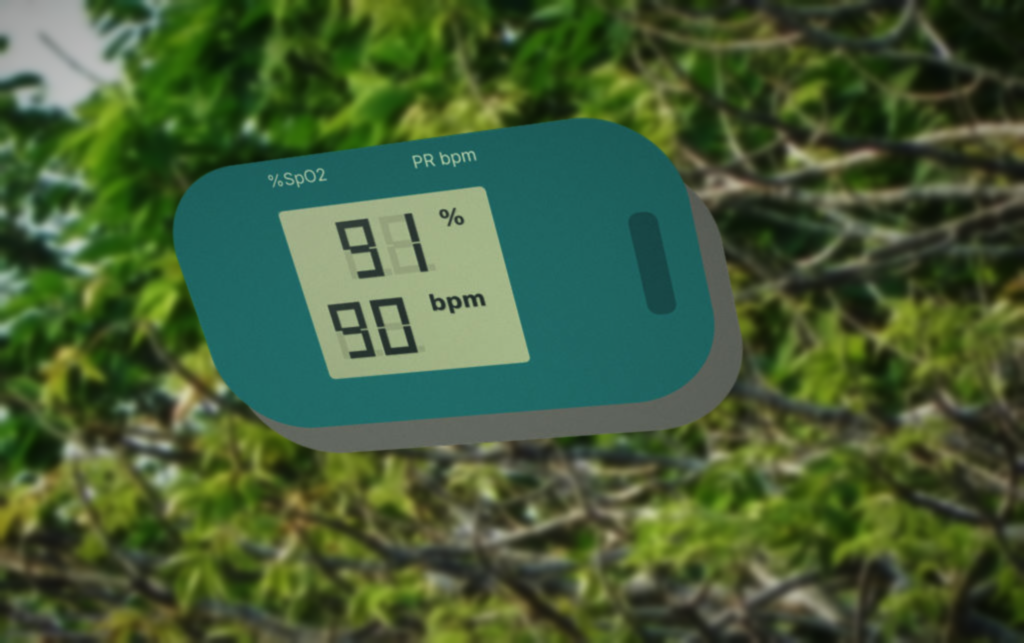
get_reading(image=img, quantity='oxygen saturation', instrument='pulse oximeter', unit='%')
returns 91 %
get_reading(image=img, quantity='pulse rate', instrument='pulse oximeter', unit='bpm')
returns 90 bpm
